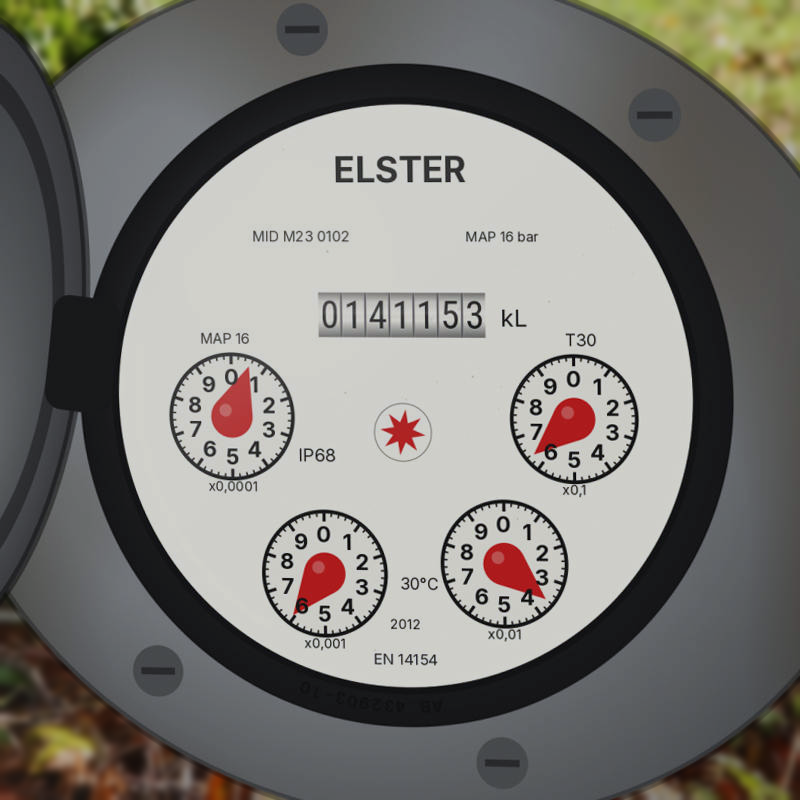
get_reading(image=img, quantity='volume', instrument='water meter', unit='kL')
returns 141153.6360 kL
